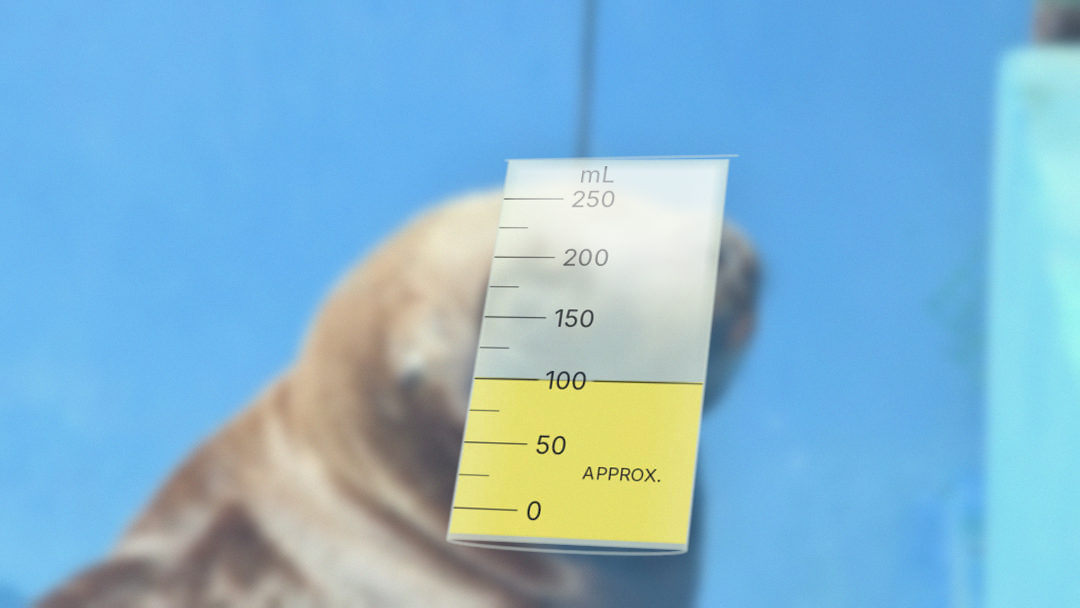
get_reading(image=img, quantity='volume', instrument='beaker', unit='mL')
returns 100 mL
